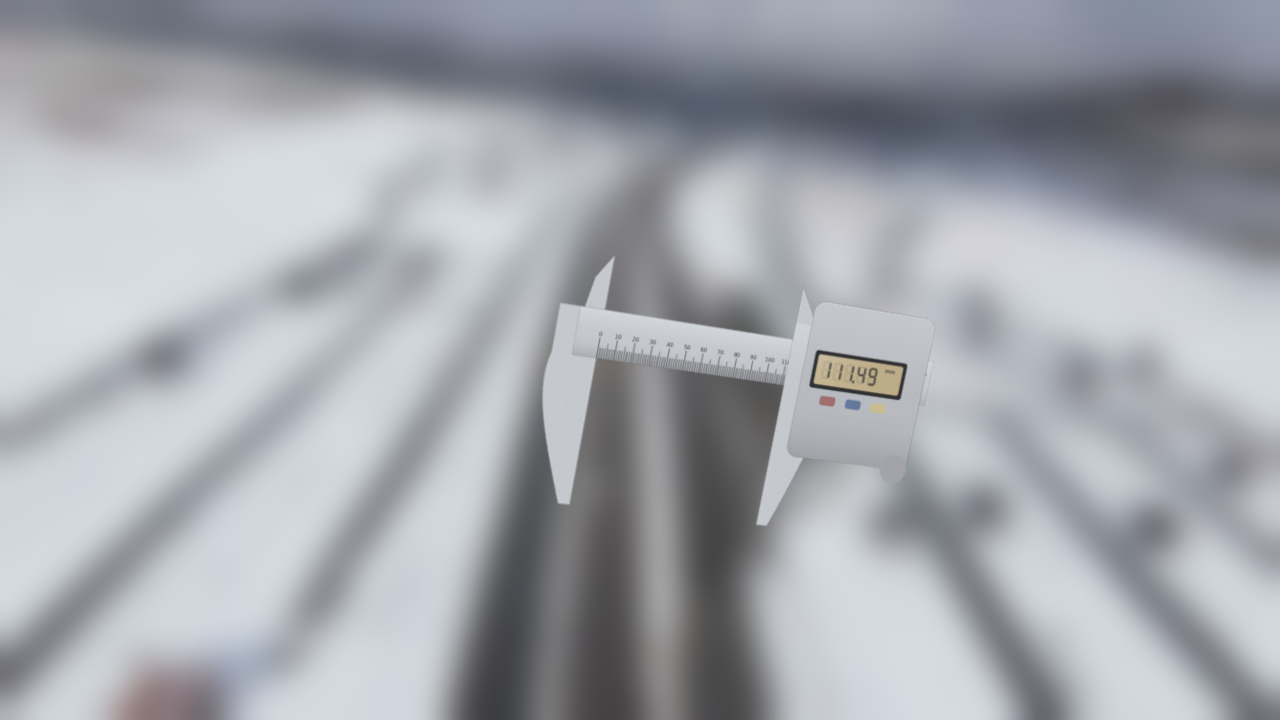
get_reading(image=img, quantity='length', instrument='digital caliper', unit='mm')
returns 111.49 mm
